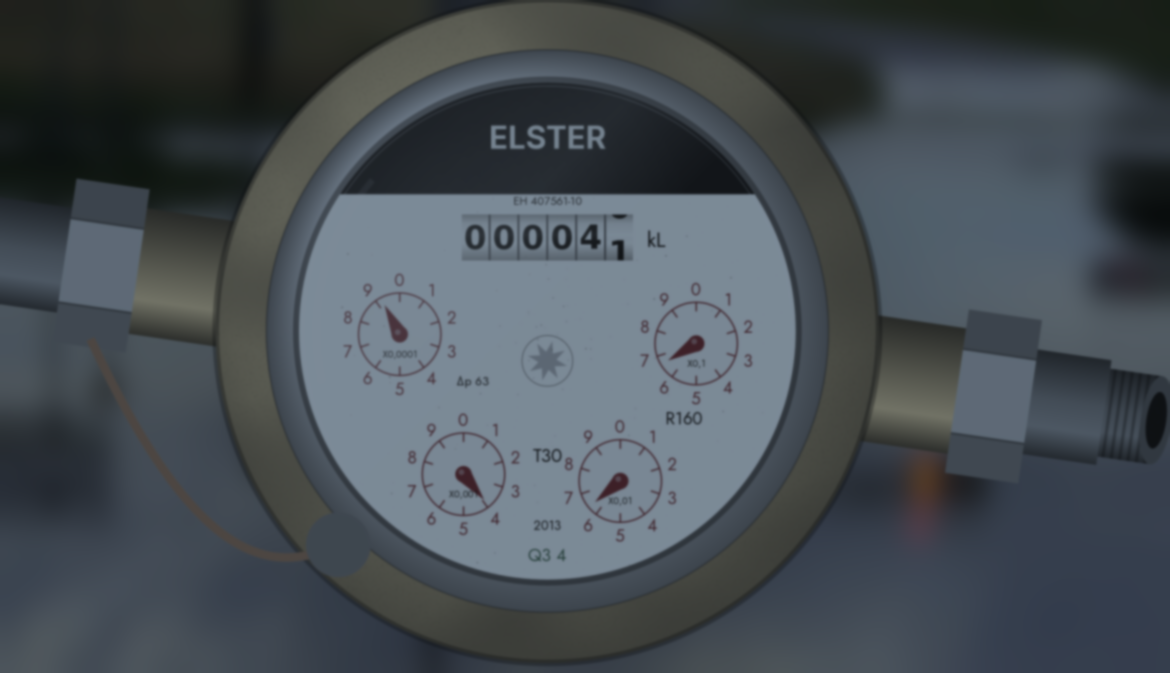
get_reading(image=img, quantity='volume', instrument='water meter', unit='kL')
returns 40.6639 kL
